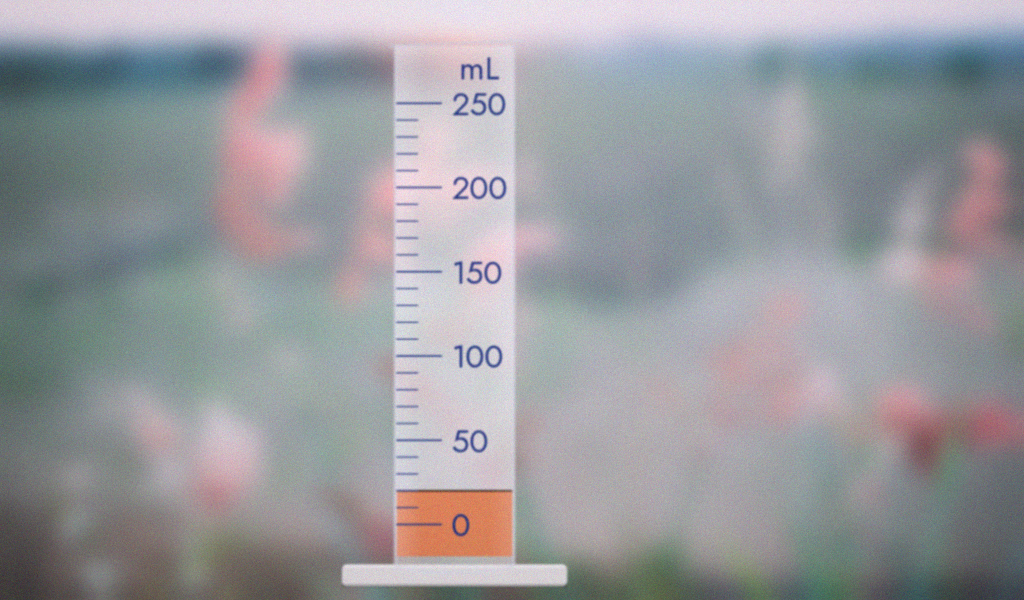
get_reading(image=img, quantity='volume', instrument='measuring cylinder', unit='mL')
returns 20 mL
